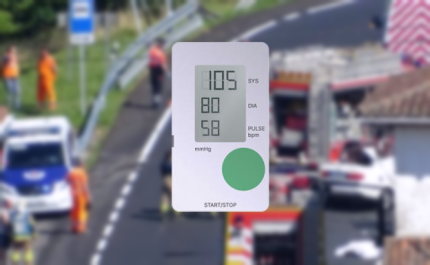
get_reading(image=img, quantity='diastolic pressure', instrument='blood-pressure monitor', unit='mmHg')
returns 80 mmHg
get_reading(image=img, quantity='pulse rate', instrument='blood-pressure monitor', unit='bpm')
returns 58 bpm
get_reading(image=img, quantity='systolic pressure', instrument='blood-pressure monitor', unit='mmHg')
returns 105 mmHg
